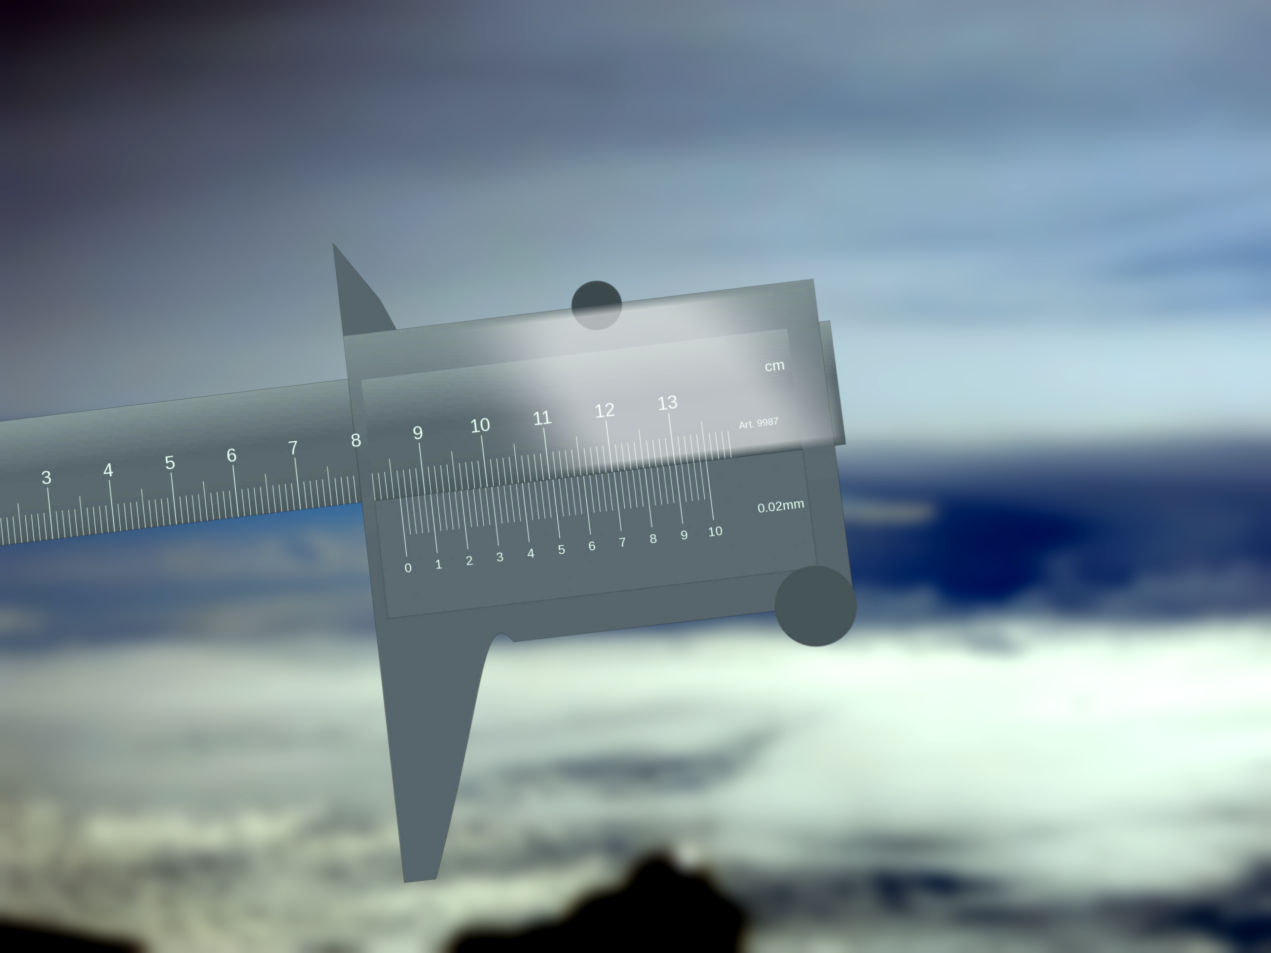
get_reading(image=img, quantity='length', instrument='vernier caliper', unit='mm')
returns 86.0 mm
